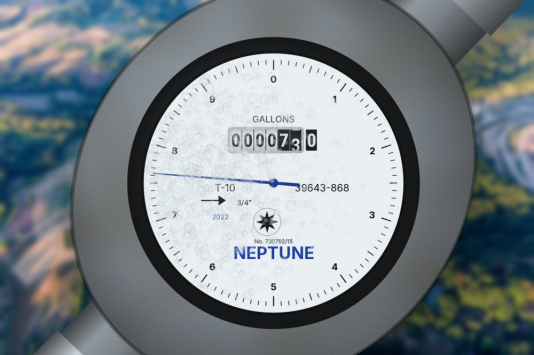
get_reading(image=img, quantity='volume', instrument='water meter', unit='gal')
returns 727.6 gal
